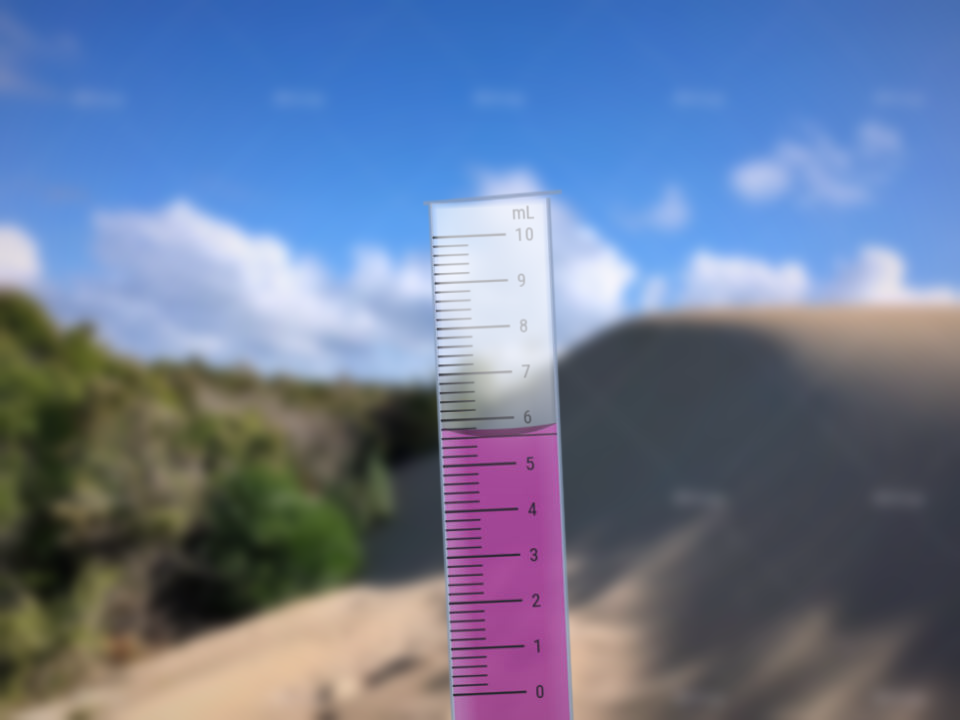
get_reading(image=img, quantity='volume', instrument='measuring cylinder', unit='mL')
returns 5.6 mL
